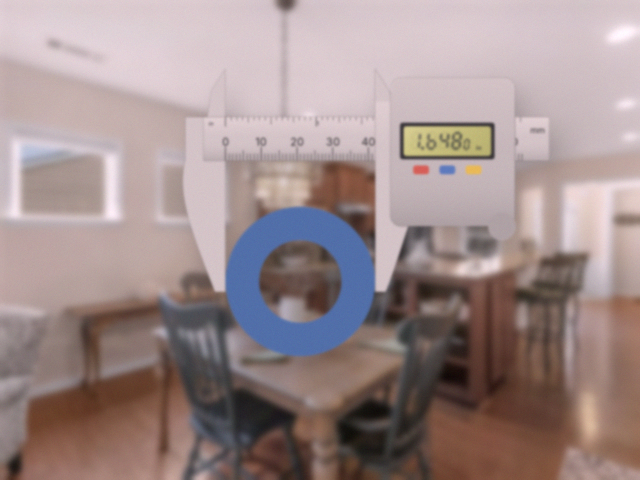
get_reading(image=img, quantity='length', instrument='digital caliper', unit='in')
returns 1.6480 in
